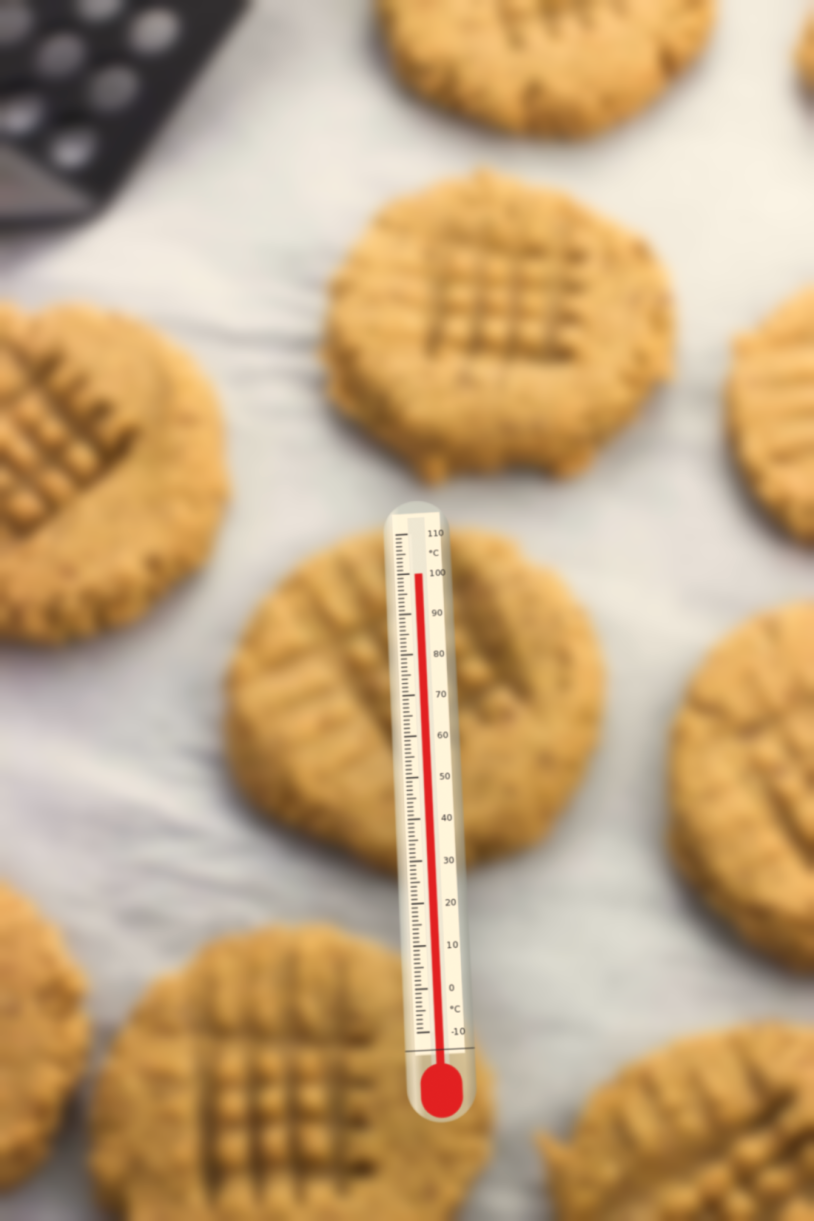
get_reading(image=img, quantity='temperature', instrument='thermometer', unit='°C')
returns 100 °C
